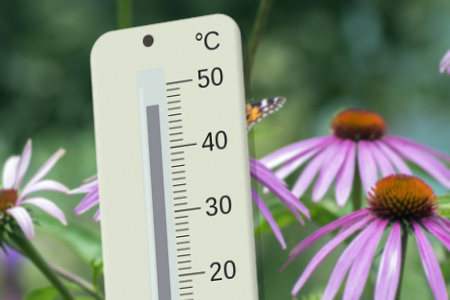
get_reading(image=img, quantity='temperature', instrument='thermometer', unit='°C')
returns 47 °C
